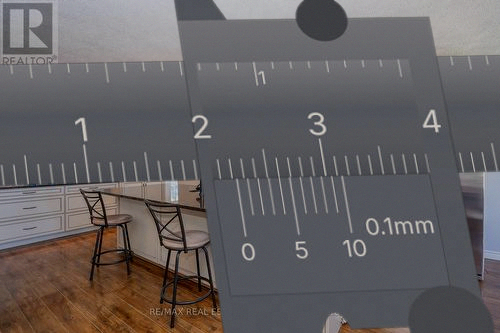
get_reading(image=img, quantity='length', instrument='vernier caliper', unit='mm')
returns 22.4 mm
